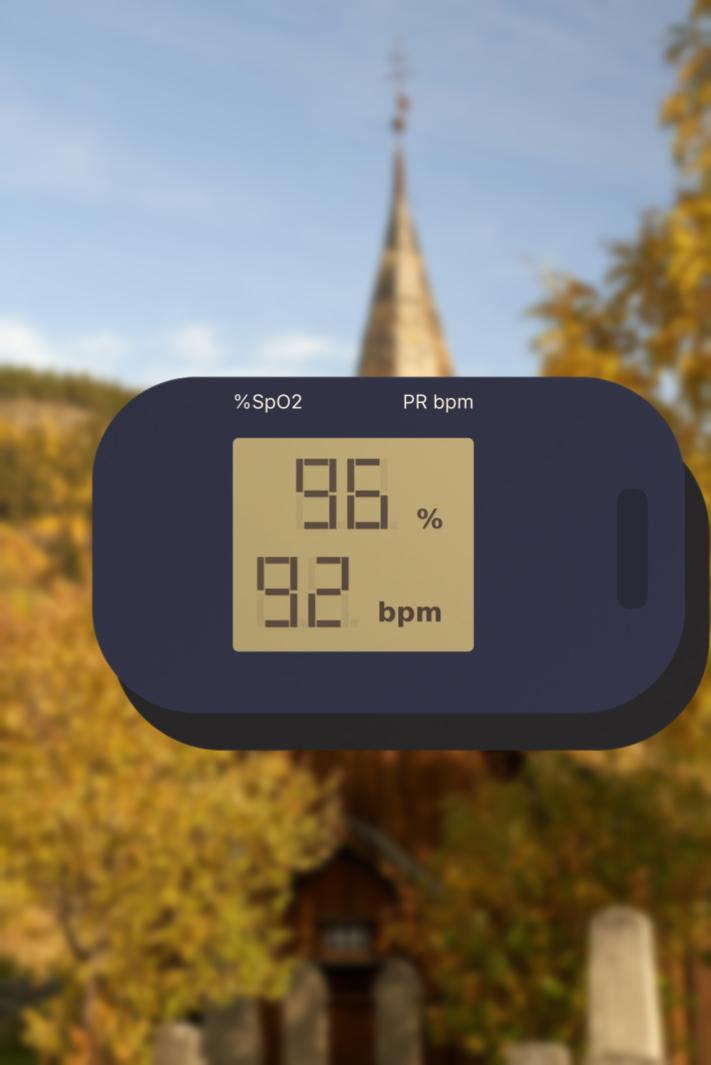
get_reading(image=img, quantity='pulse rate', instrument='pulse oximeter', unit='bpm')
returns 92 bpm
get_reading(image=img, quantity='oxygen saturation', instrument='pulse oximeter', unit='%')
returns 96 %
